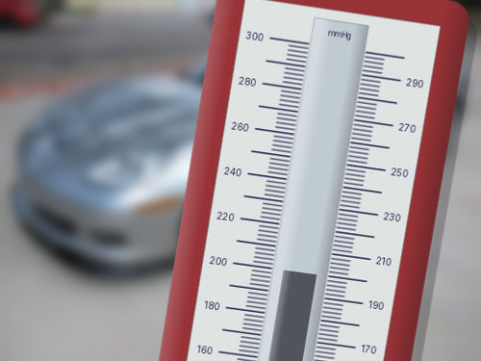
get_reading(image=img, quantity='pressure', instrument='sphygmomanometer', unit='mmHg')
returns 200 mmHg
